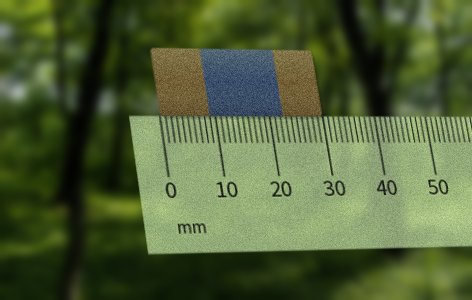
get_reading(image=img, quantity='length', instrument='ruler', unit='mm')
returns 30 mm
